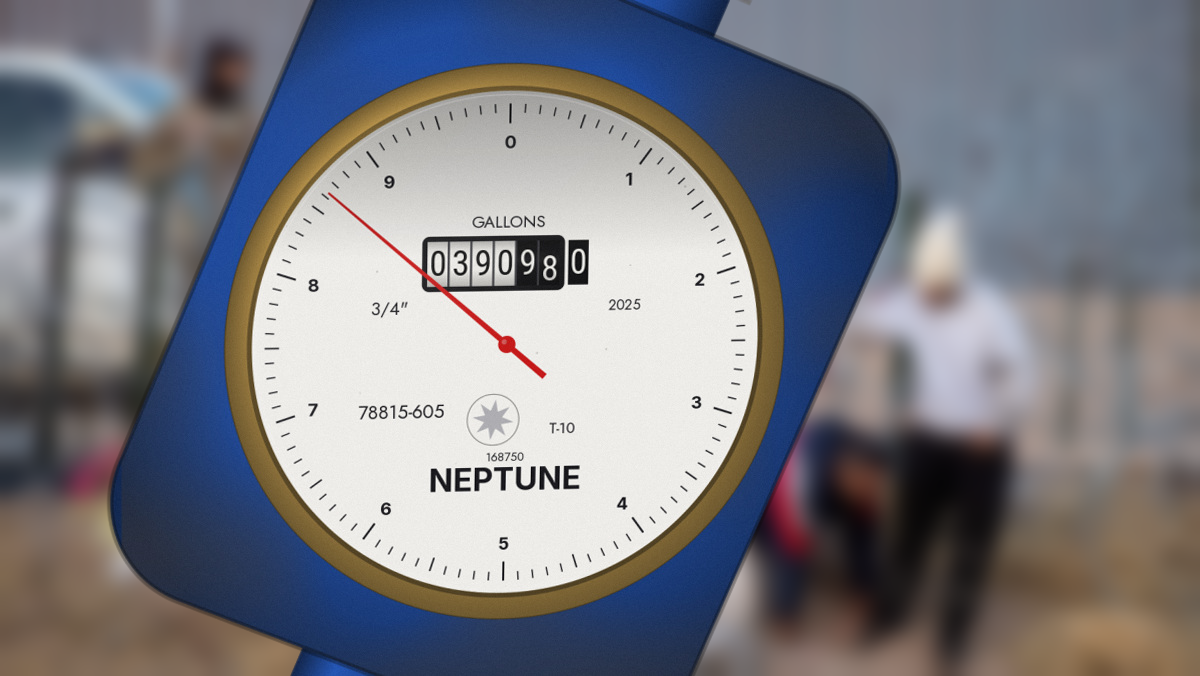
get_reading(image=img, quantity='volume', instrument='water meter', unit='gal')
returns 390978.6 gal
